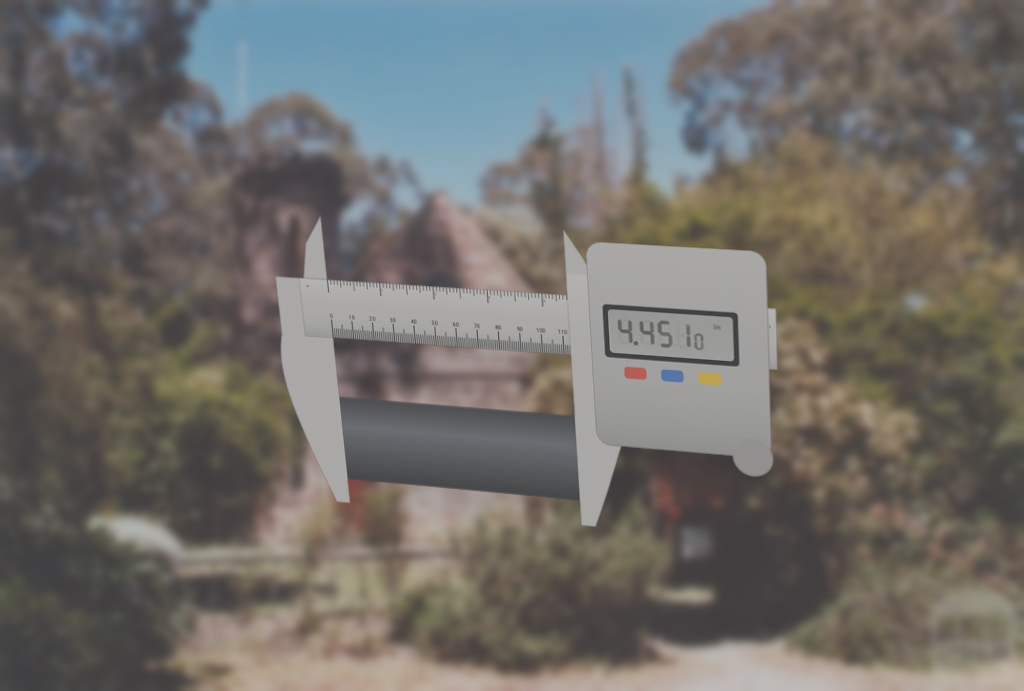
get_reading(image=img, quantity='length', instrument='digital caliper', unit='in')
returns 4.4510 in
